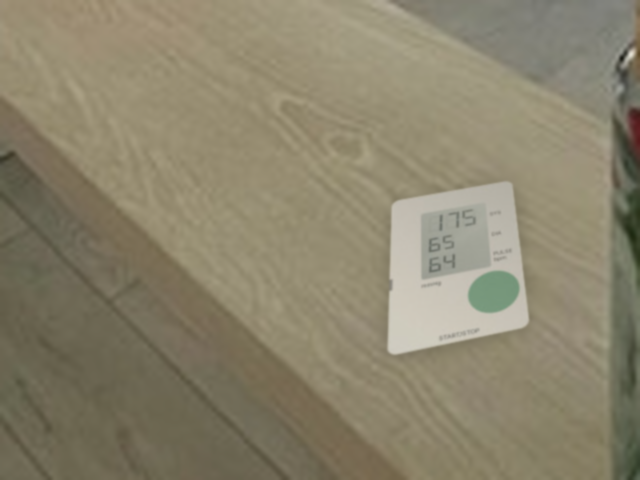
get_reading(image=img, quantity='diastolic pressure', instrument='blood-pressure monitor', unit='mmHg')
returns 65 mmHg
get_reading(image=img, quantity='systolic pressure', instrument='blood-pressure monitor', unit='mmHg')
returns 175 mmHg
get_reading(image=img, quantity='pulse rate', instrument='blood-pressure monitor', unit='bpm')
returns 64 bpm
